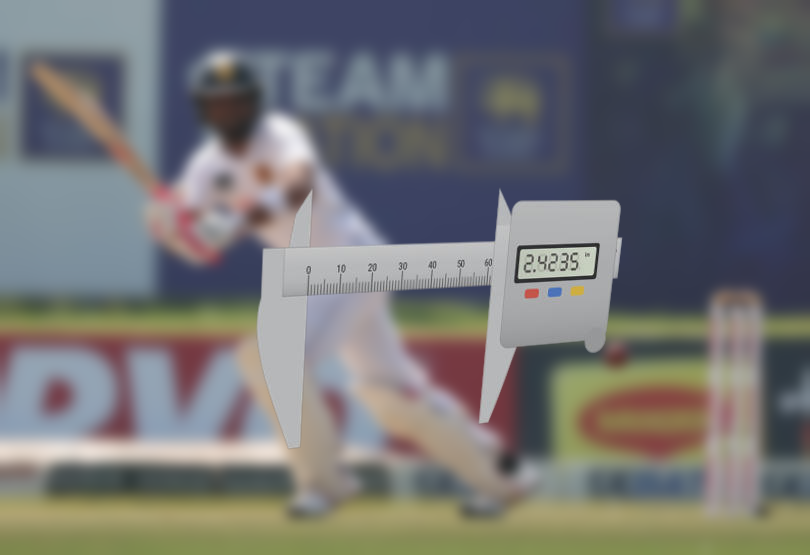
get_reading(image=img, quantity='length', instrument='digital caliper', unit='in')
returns 2.4235 in
